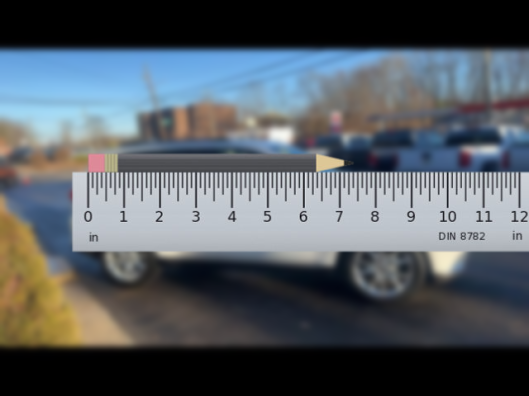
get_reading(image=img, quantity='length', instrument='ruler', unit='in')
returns 7.375 in
